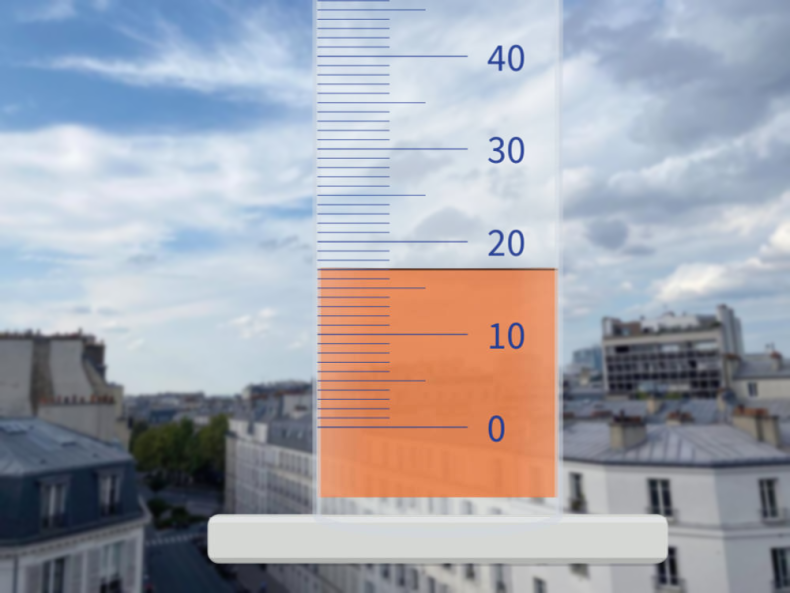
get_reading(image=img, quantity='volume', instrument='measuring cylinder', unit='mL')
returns 17 mL
